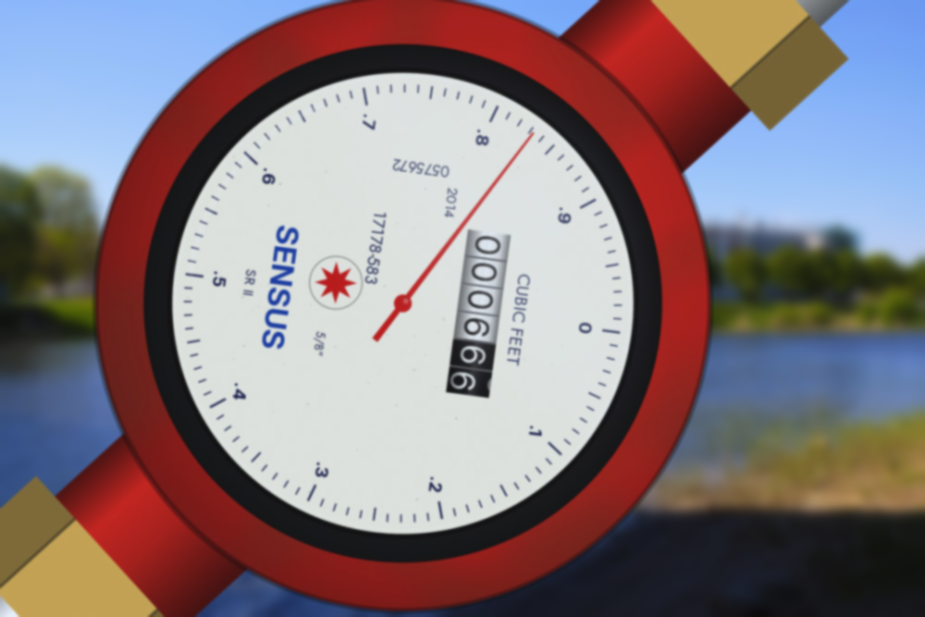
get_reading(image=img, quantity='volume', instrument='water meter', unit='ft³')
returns 665.83 ft³
